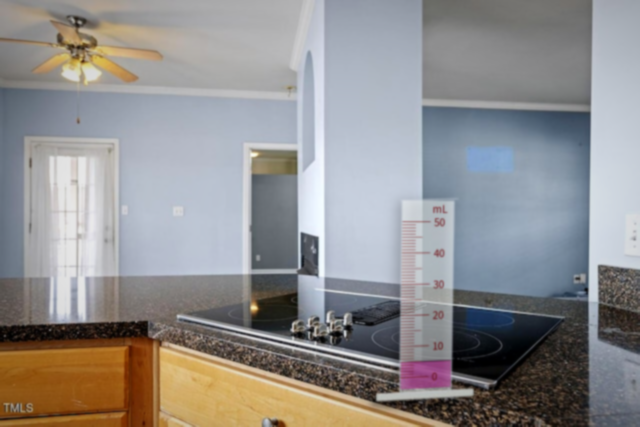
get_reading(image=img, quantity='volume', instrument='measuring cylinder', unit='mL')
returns 5 mL
